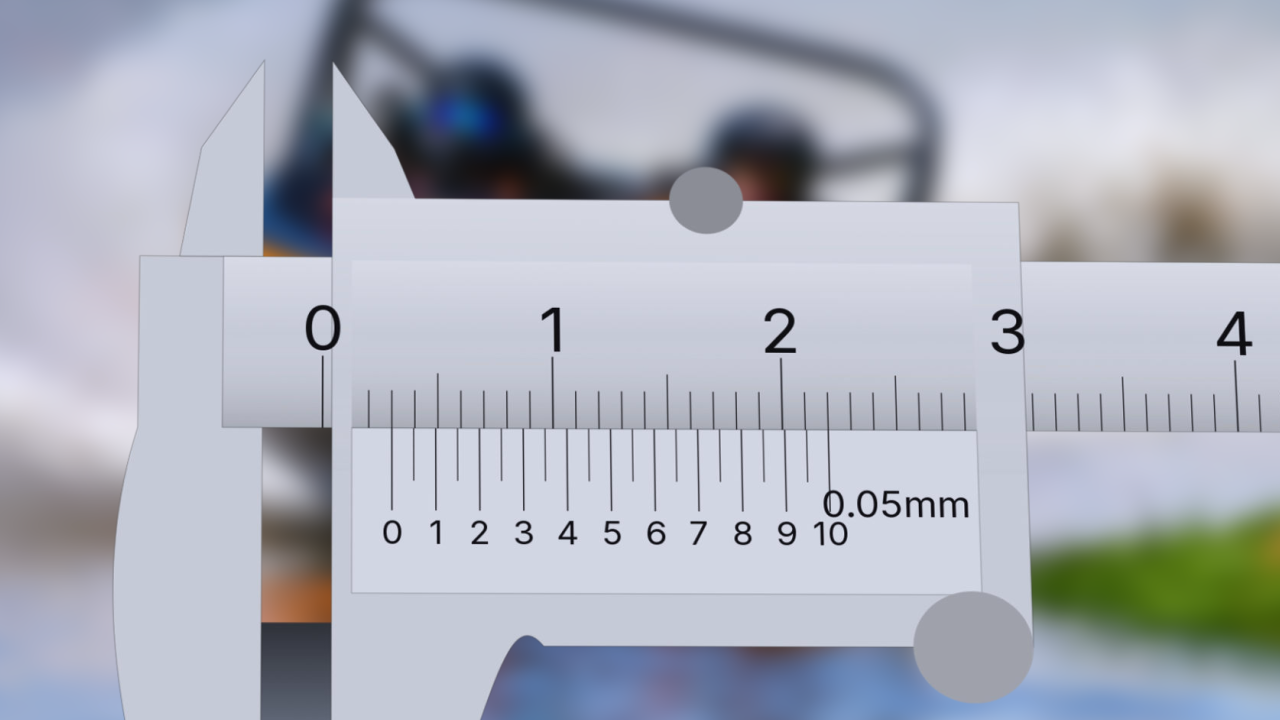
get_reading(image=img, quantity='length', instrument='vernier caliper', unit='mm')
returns 3.0 mm
